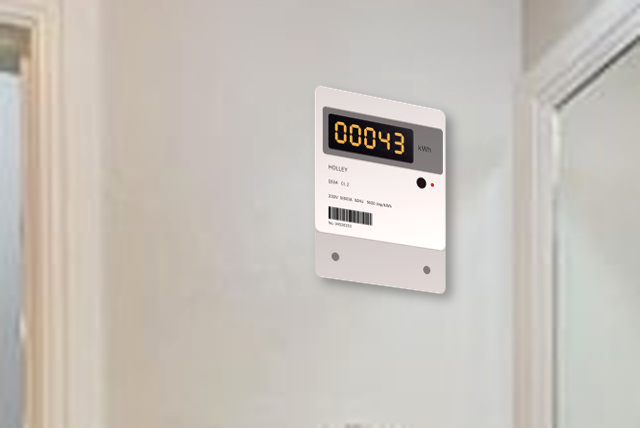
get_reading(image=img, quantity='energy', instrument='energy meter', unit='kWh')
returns 43 kWh
